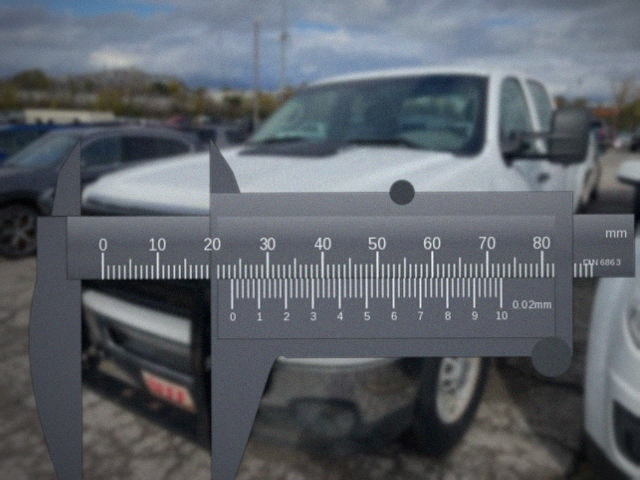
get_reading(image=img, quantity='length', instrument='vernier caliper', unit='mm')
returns 23.5 mm
